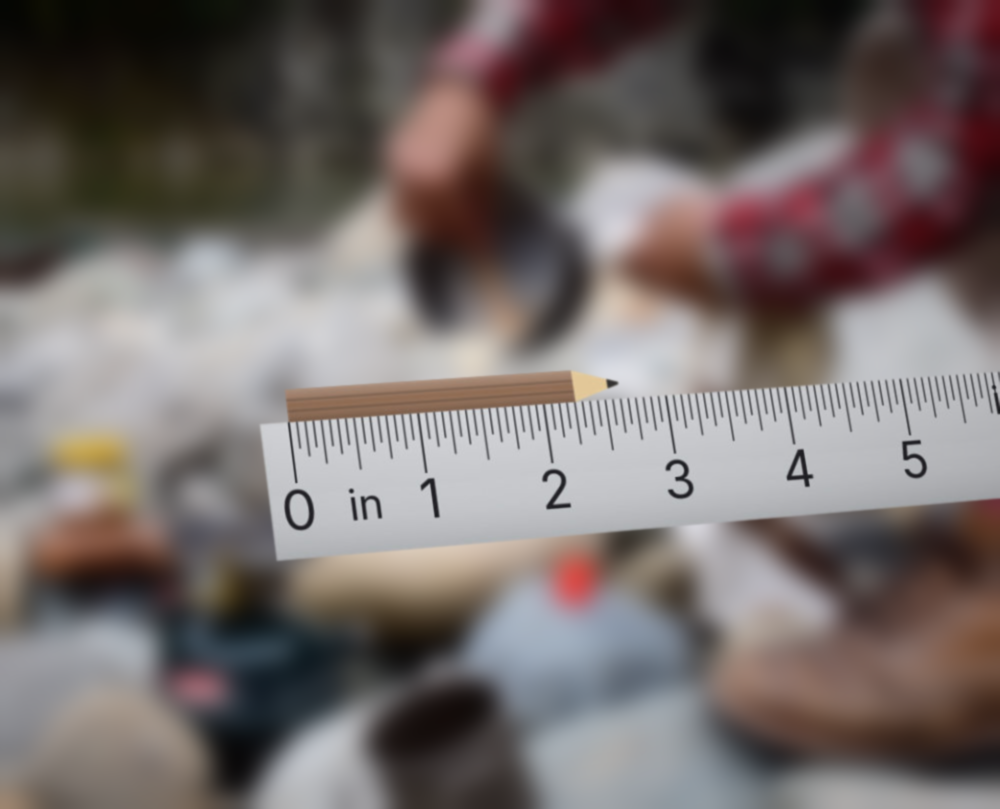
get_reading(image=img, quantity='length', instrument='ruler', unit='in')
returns 2.625 in
